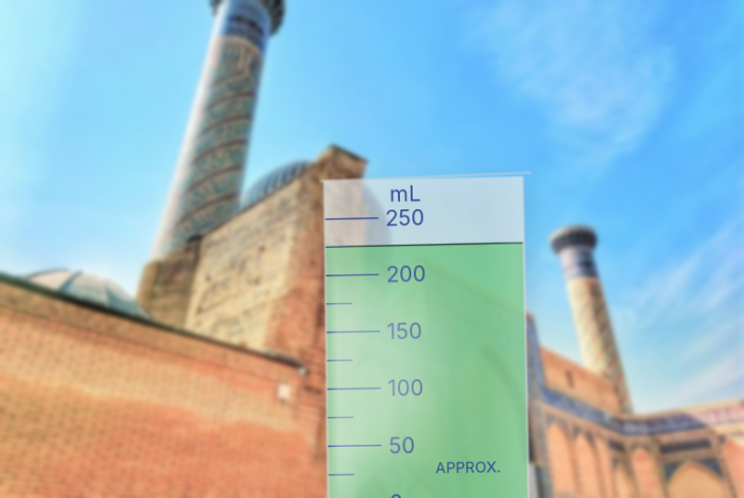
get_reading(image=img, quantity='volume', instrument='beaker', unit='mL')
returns 225 mL
